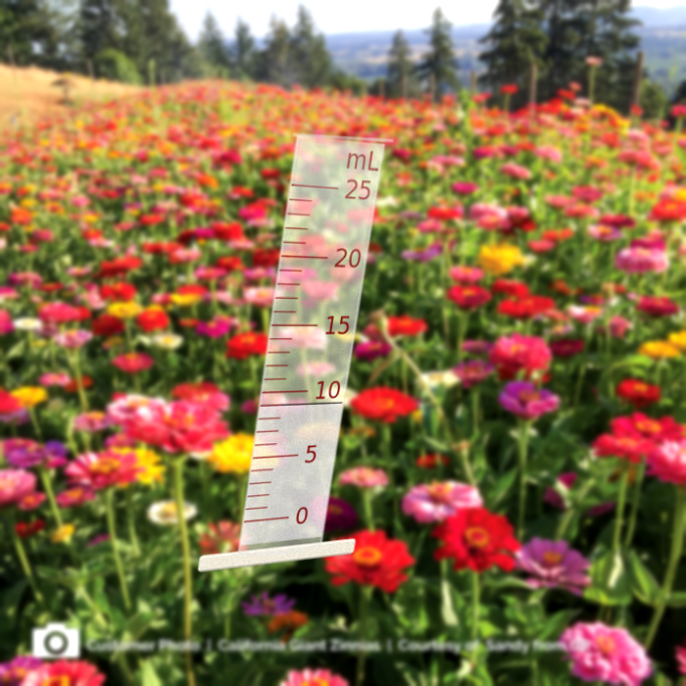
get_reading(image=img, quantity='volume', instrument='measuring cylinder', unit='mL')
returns 9 mL
